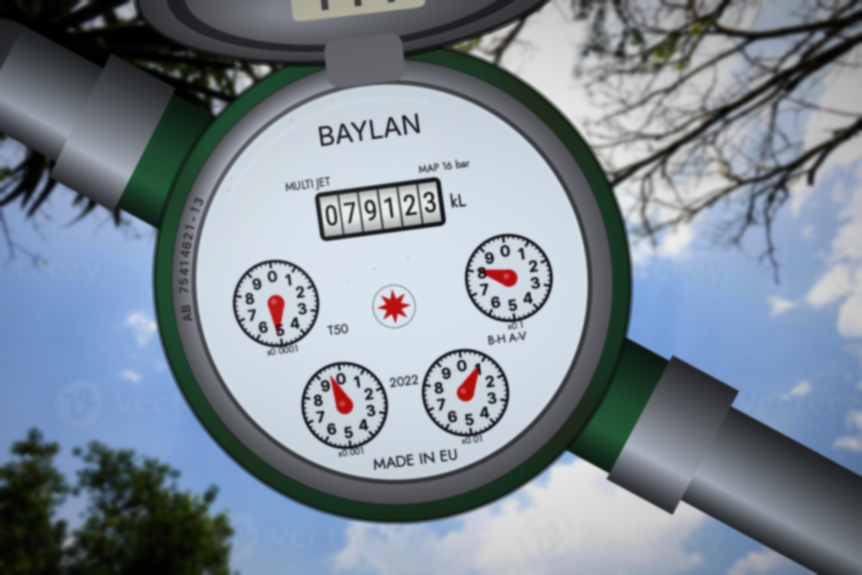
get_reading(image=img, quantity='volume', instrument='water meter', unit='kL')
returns 79123.8095 kL
